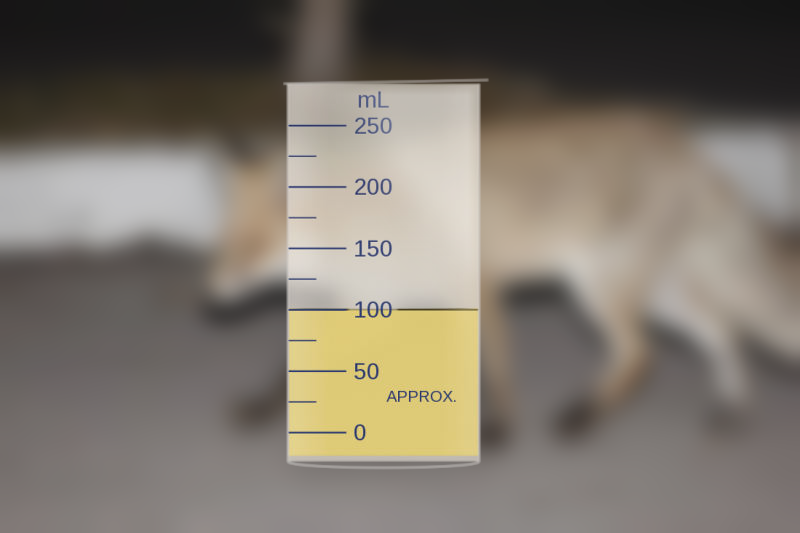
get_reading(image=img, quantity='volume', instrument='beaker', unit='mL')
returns 100 mL
